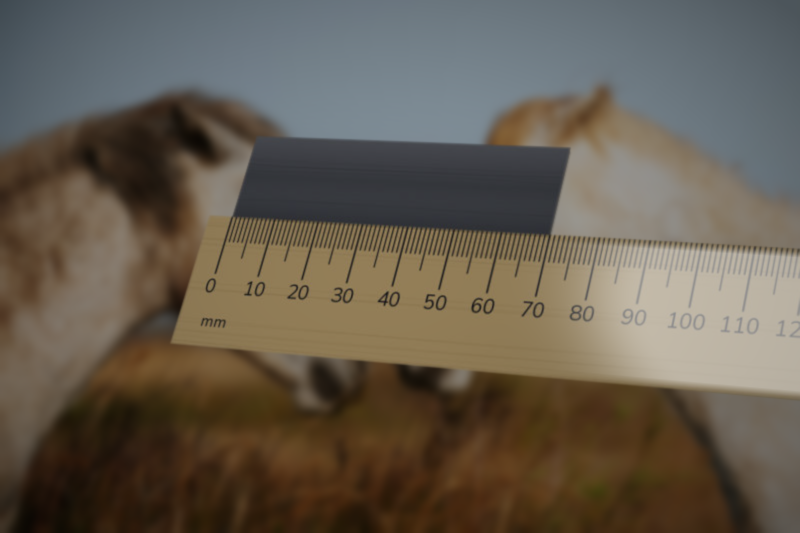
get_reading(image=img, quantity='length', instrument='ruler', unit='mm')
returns 70 mm
